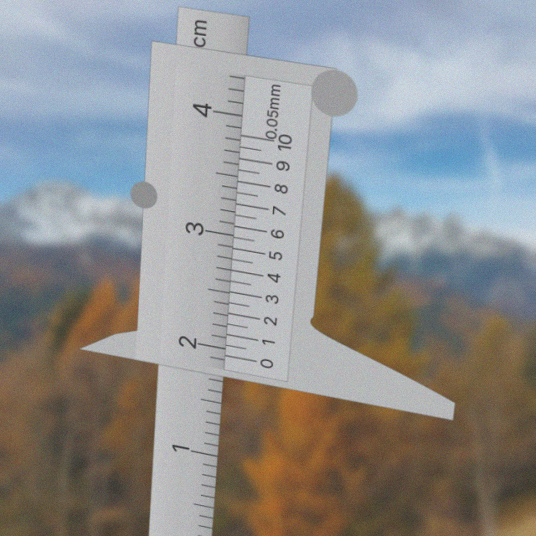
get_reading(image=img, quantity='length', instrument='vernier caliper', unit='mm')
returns 19.4 mm
